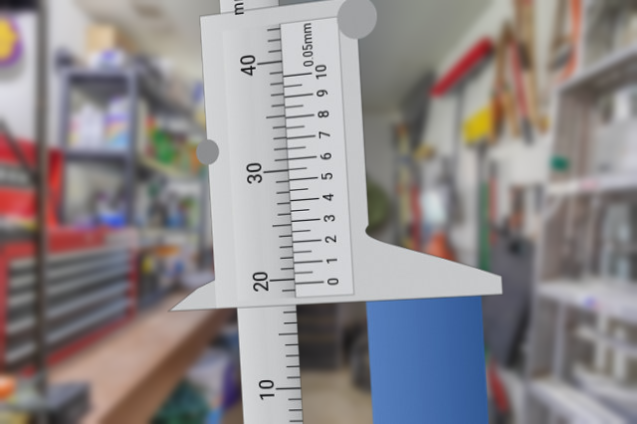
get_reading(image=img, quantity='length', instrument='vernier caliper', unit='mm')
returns 19.6 mm
